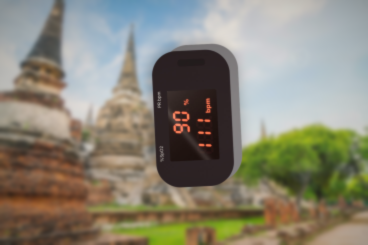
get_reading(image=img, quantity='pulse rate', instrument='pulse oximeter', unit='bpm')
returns 111 bpm
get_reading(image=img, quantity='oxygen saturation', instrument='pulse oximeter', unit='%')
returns 90 %
